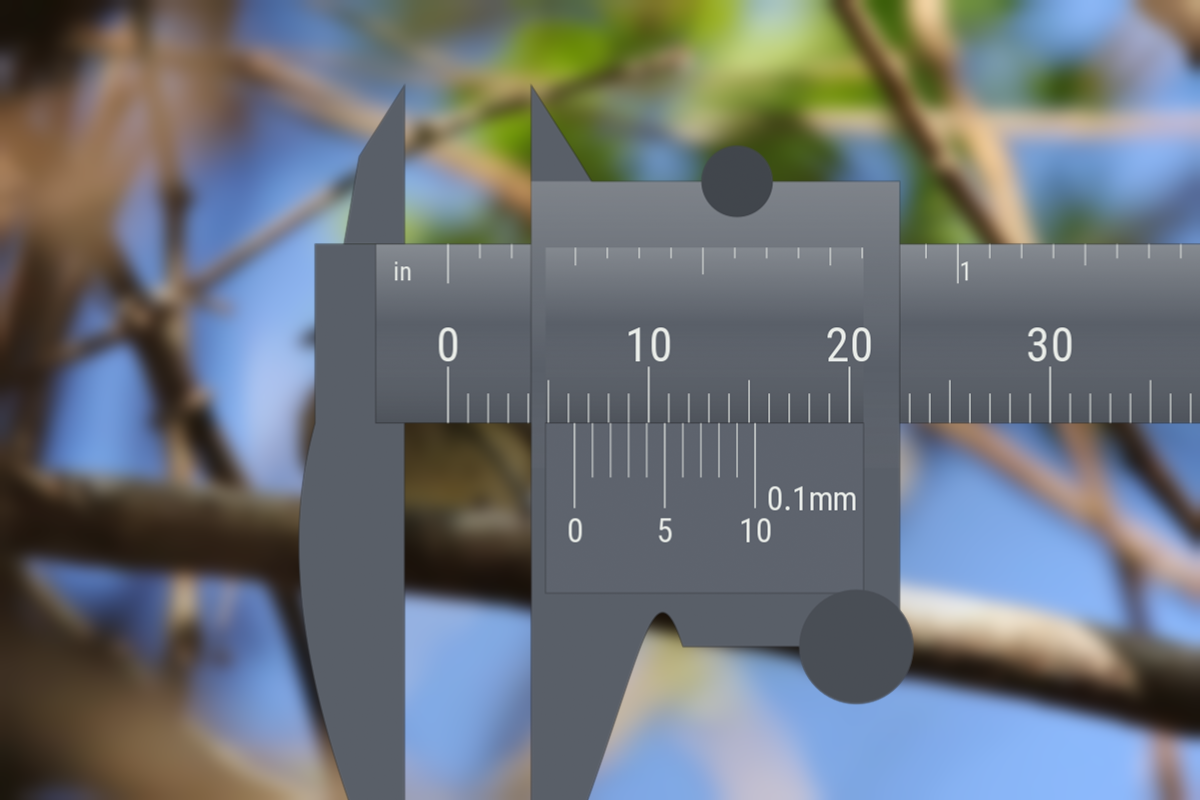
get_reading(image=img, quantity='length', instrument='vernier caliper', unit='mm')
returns 6.3 mm
